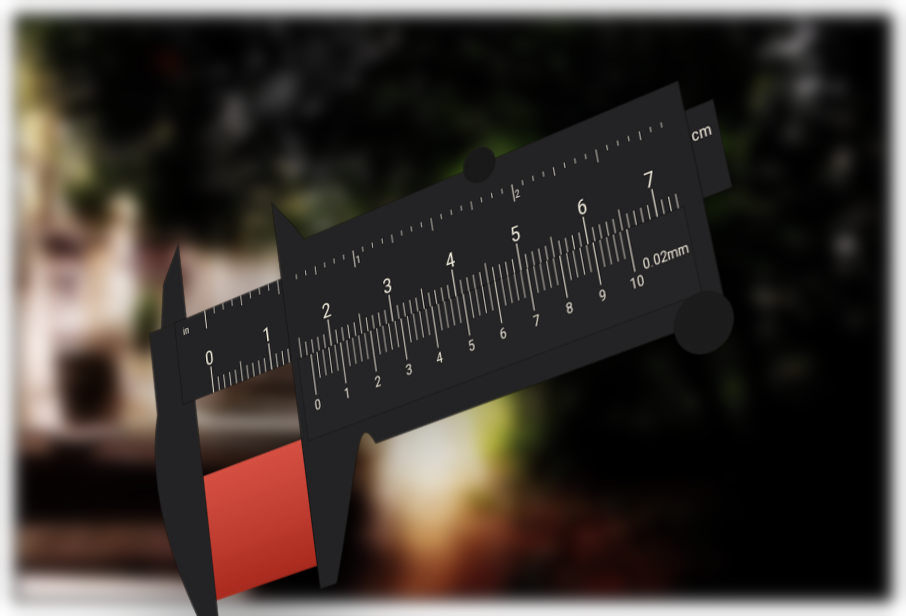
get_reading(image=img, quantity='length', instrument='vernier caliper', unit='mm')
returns 16.6 mm
